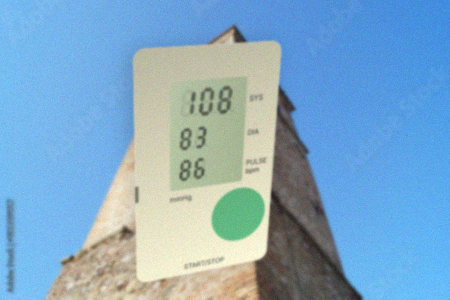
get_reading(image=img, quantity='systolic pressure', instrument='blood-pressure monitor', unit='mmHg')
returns 108 mmHg
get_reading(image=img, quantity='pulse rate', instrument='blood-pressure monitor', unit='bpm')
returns 86 bpm
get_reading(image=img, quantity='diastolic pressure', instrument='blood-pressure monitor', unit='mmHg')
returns 83 mmHg
